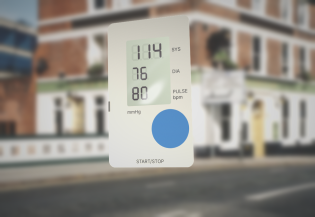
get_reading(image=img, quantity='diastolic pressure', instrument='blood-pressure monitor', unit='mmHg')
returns 76 mmHg
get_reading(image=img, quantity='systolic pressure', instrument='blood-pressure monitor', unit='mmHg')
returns 114 mmHg
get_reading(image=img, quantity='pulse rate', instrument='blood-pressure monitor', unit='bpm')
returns 80 bpm
